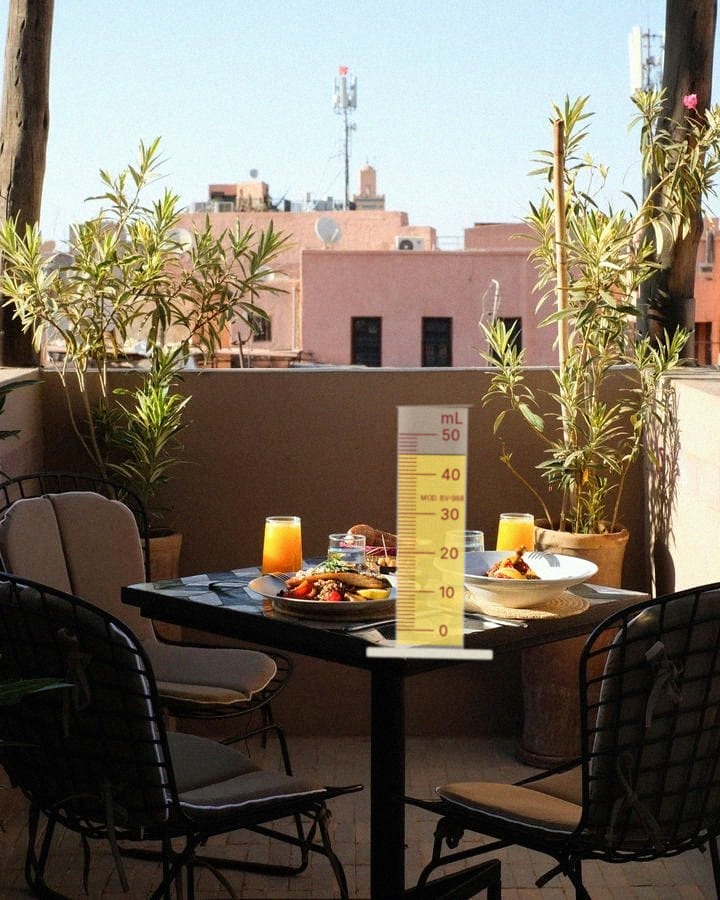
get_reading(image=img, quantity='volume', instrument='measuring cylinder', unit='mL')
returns 45 mL
